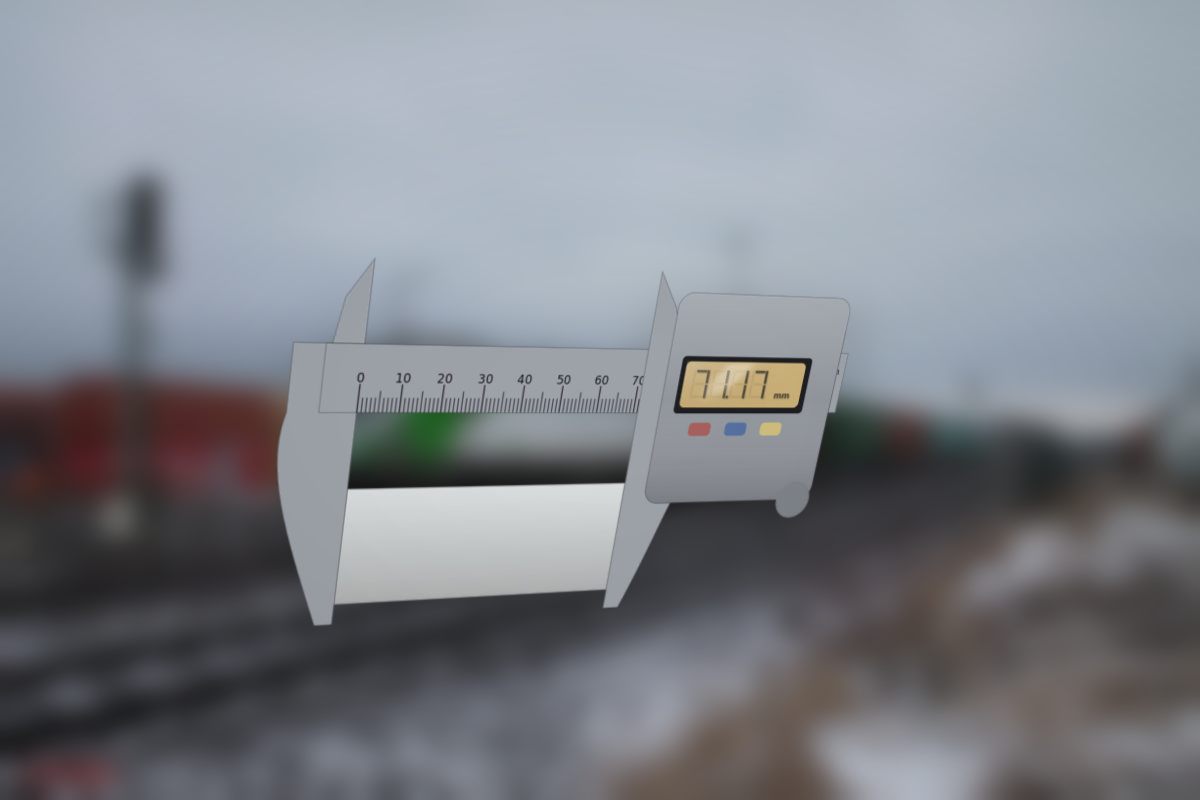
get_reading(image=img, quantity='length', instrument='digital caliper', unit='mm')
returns 71.17 mm
